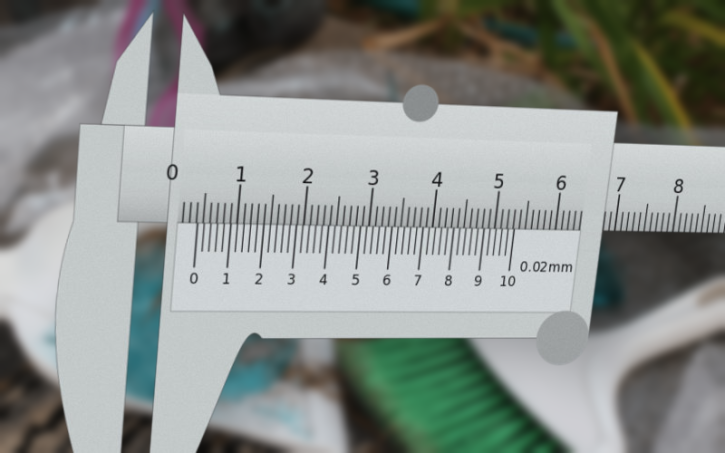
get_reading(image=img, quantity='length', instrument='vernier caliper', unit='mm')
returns 4.2 mm
